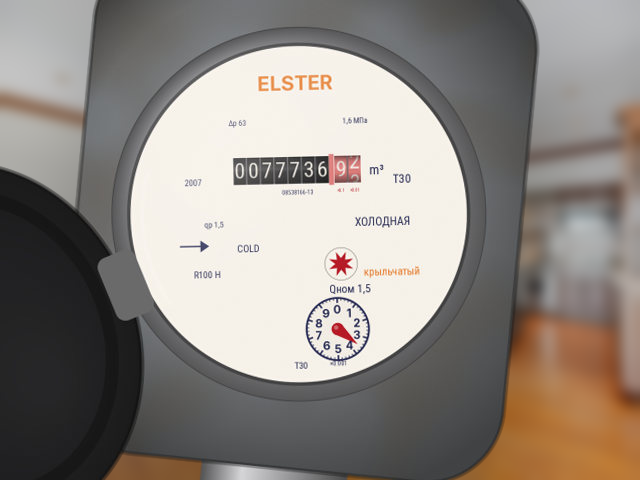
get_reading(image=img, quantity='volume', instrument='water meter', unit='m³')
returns 77736.923 m³
